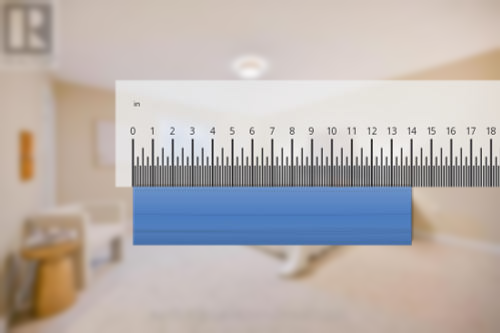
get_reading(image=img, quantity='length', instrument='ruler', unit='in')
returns 14 in
